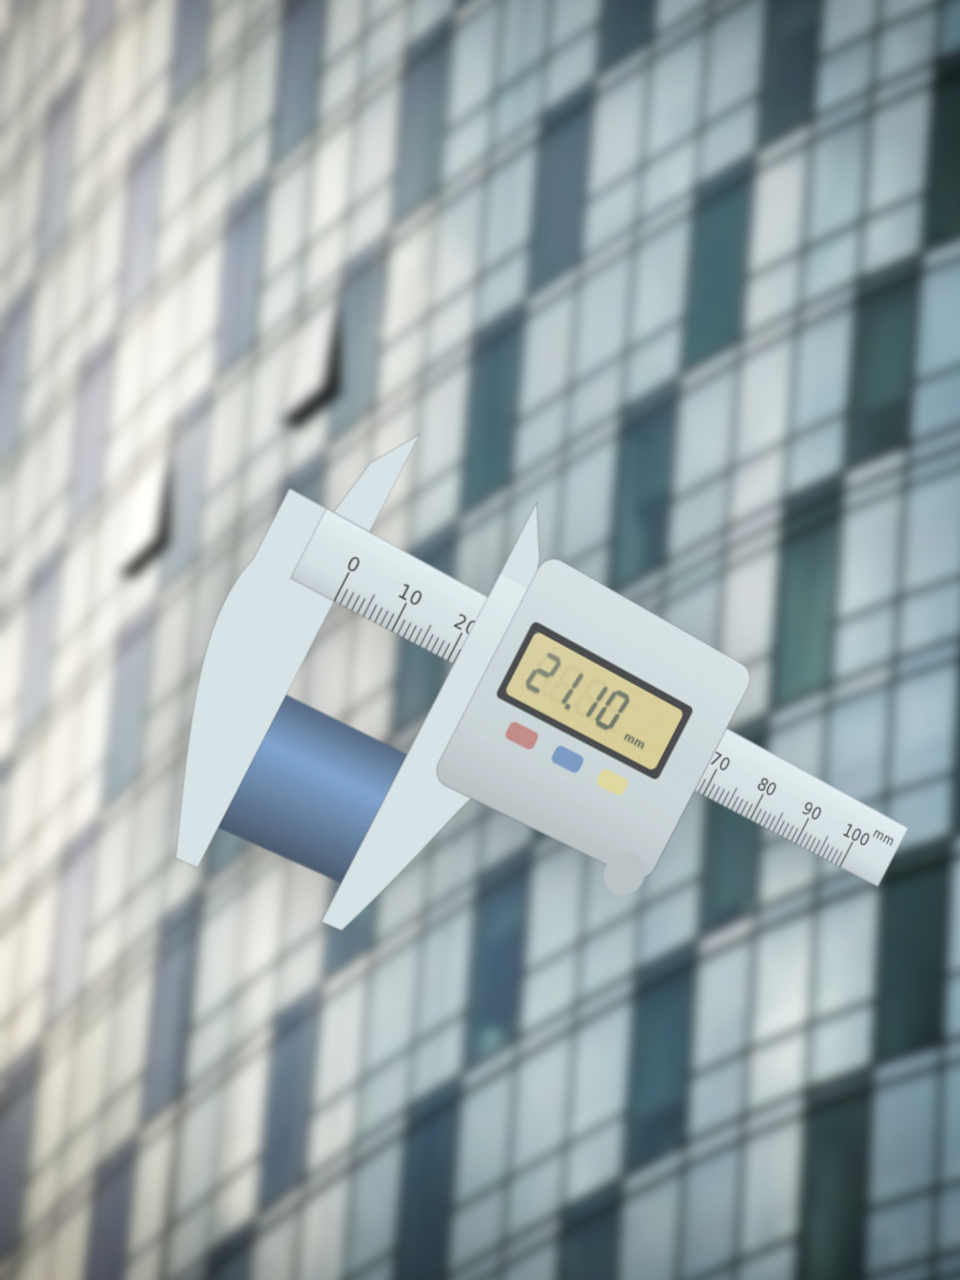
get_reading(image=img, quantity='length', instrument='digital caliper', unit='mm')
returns 21.10 mm
